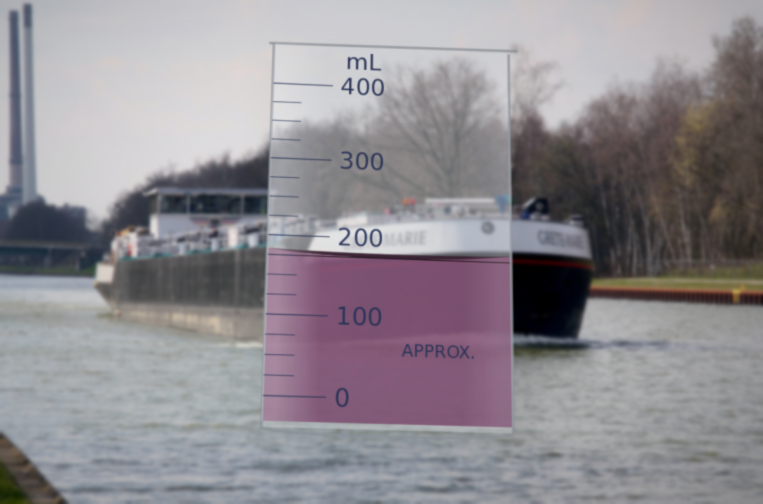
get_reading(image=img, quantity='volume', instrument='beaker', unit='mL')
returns 175 mL
